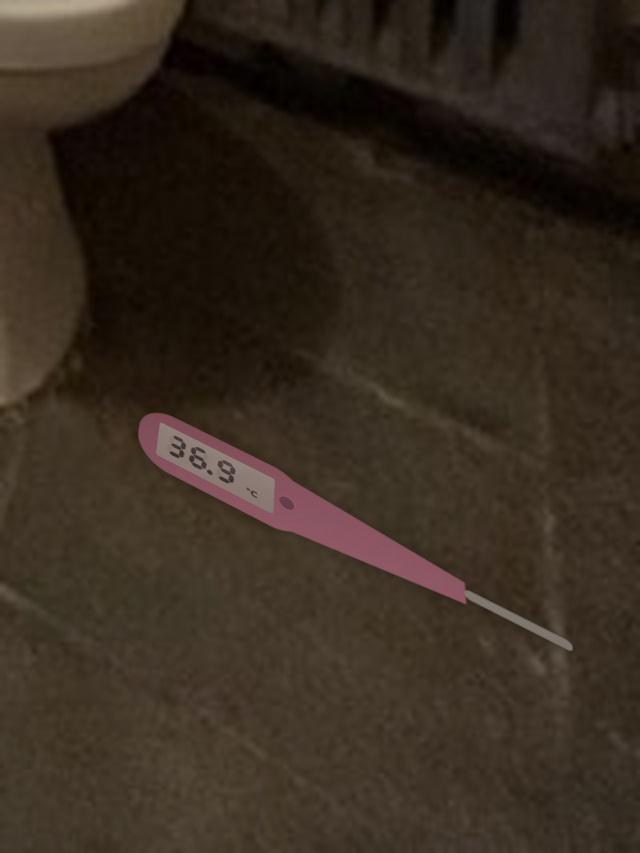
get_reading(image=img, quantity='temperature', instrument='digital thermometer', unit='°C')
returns 36.9 °C
